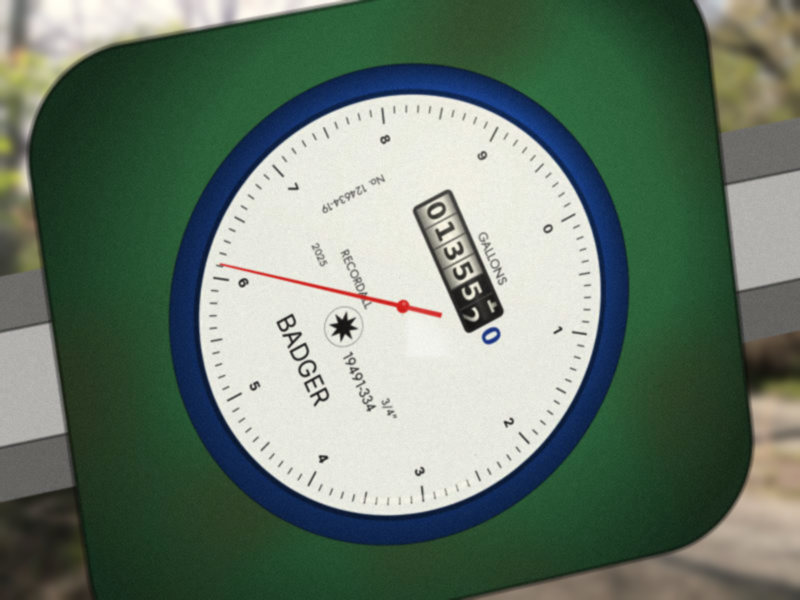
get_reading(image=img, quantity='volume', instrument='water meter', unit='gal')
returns 135516.1 gal
